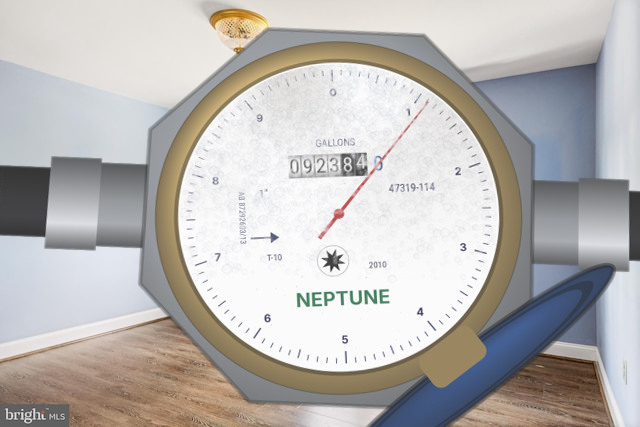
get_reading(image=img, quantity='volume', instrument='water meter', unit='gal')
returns 923841.1 gal
